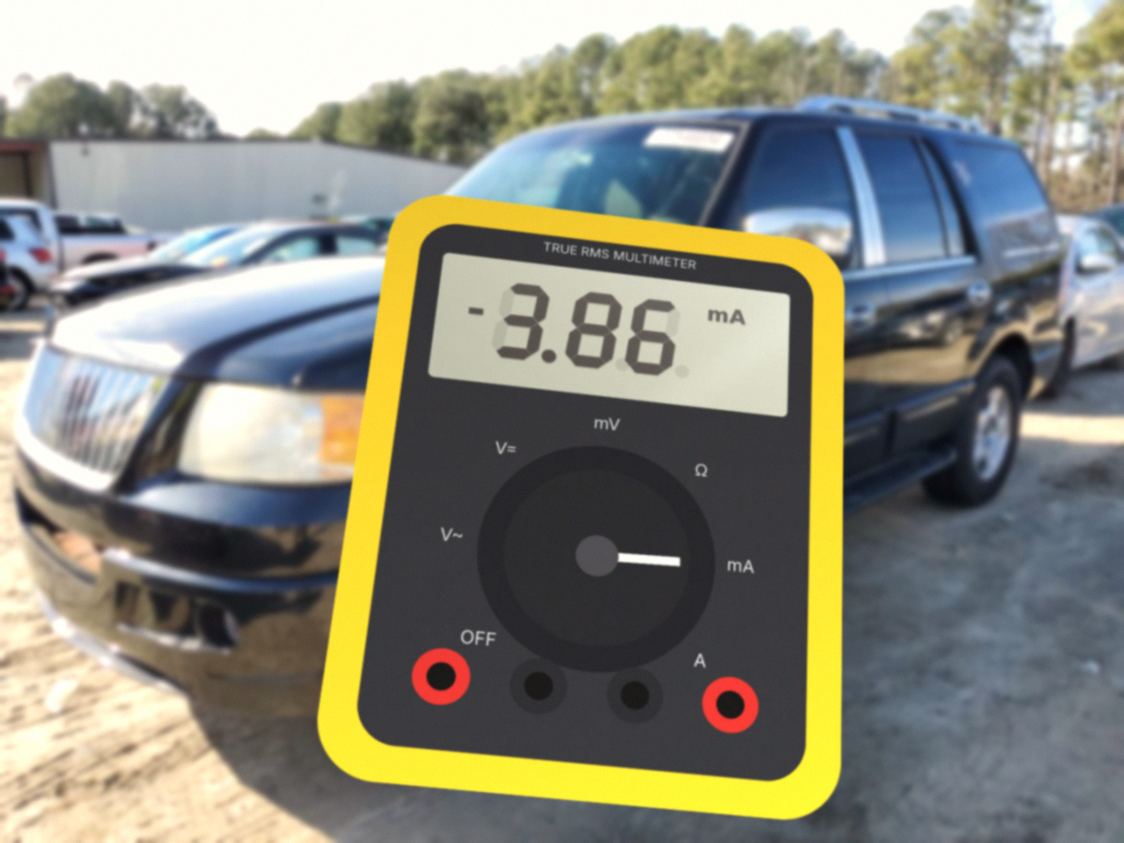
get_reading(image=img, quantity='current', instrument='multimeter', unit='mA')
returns -3.86 mA
